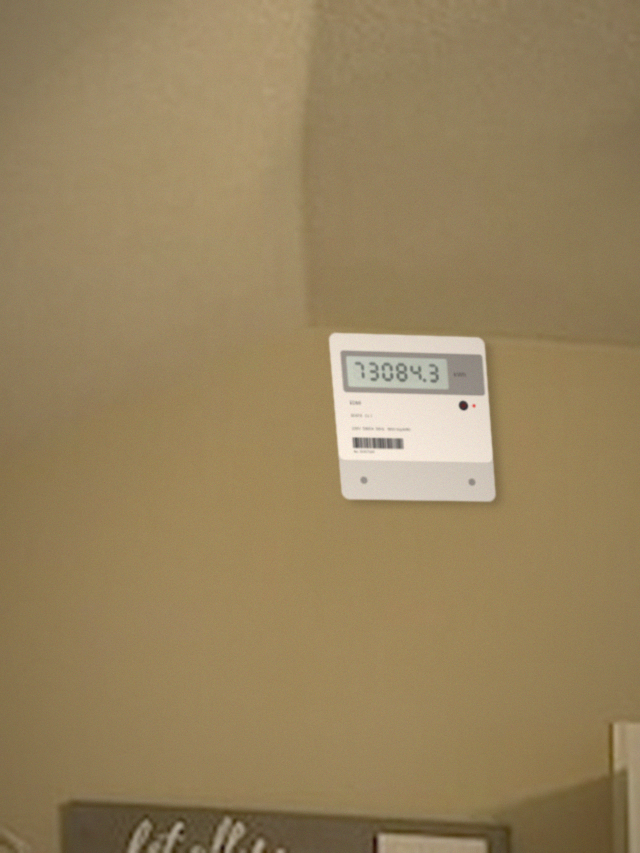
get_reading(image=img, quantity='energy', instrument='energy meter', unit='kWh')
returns 73084.3 kWh
